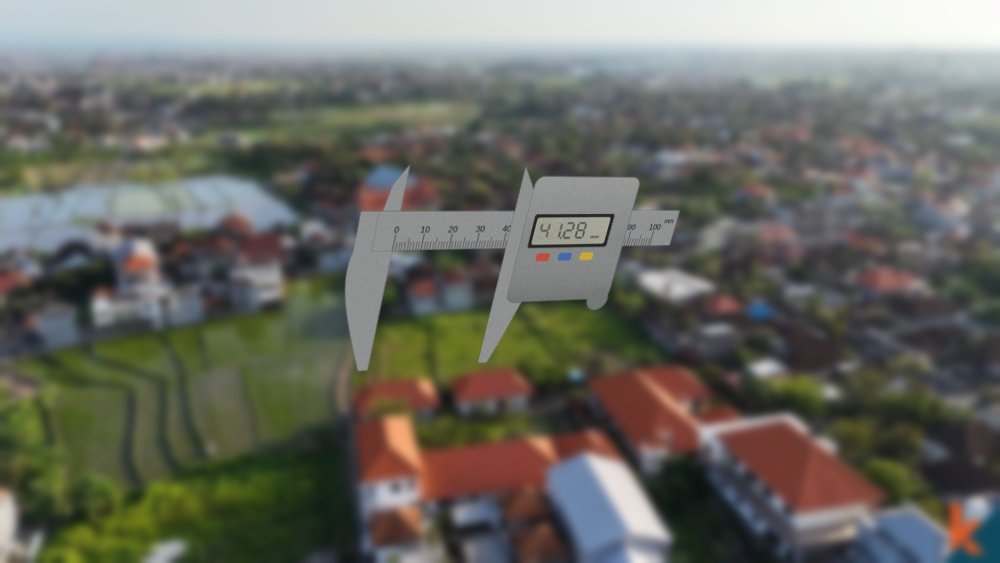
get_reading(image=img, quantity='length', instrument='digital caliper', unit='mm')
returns 41.28 mm
